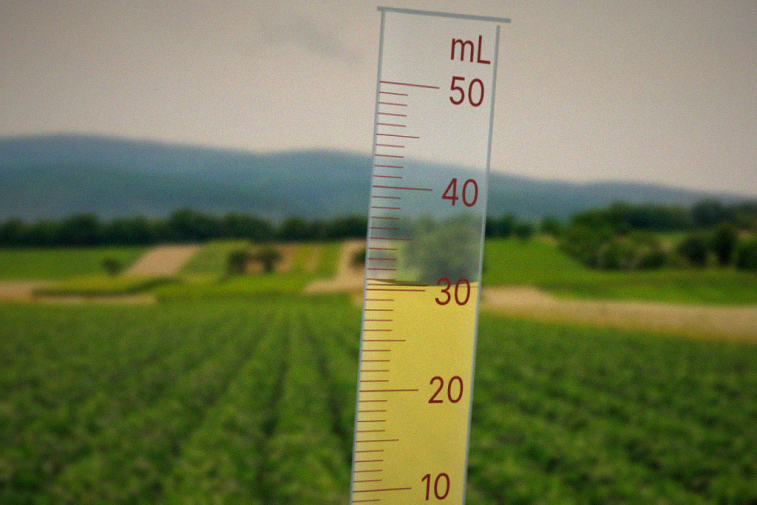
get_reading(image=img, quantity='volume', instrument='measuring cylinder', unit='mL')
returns 30.5 mL
